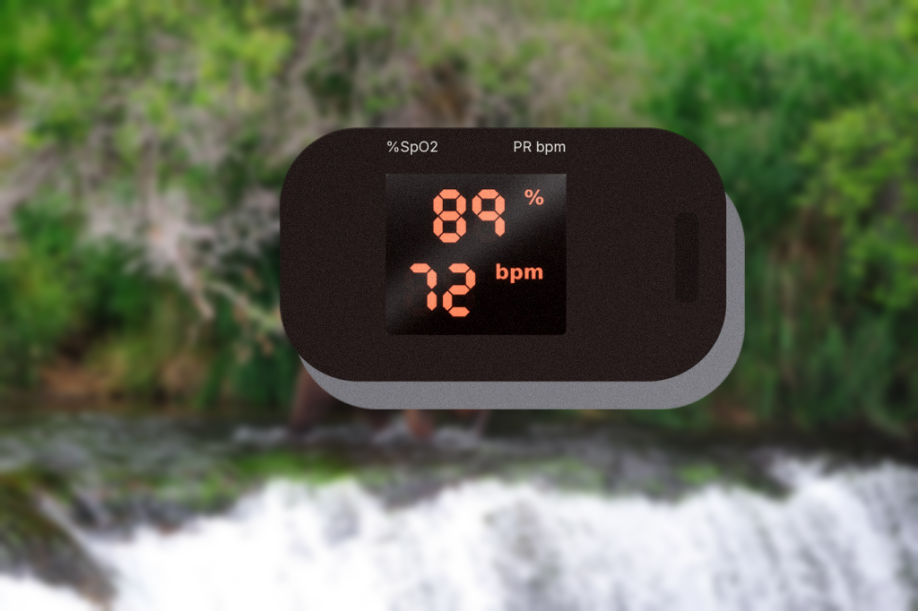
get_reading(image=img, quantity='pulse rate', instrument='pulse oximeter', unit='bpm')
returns 72 bpm
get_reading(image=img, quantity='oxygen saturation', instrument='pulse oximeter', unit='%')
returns 89 %
